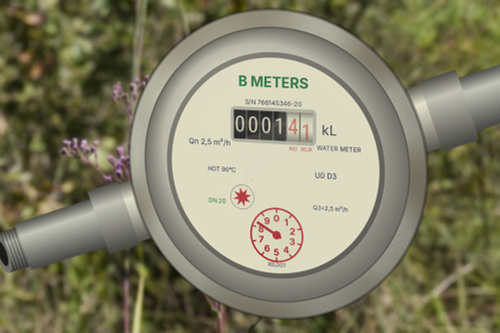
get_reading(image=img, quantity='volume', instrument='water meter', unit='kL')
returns 1.408 kL
